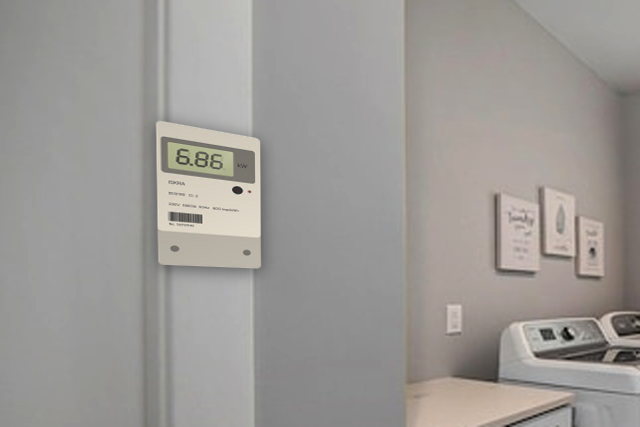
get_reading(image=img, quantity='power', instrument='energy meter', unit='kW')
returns 6.86 kW
